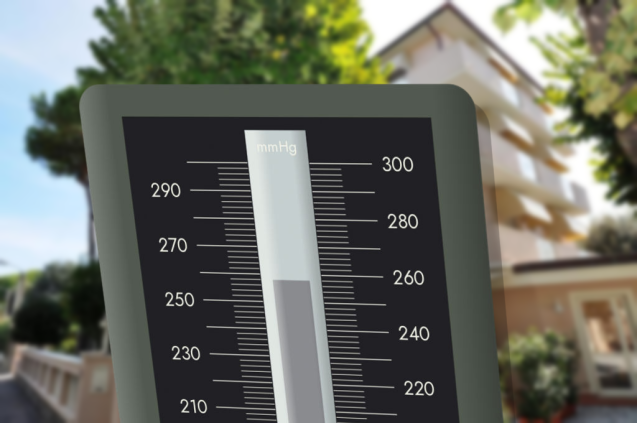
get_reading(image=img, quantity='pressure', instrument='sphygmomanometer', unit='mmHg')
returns 258 mmHg
